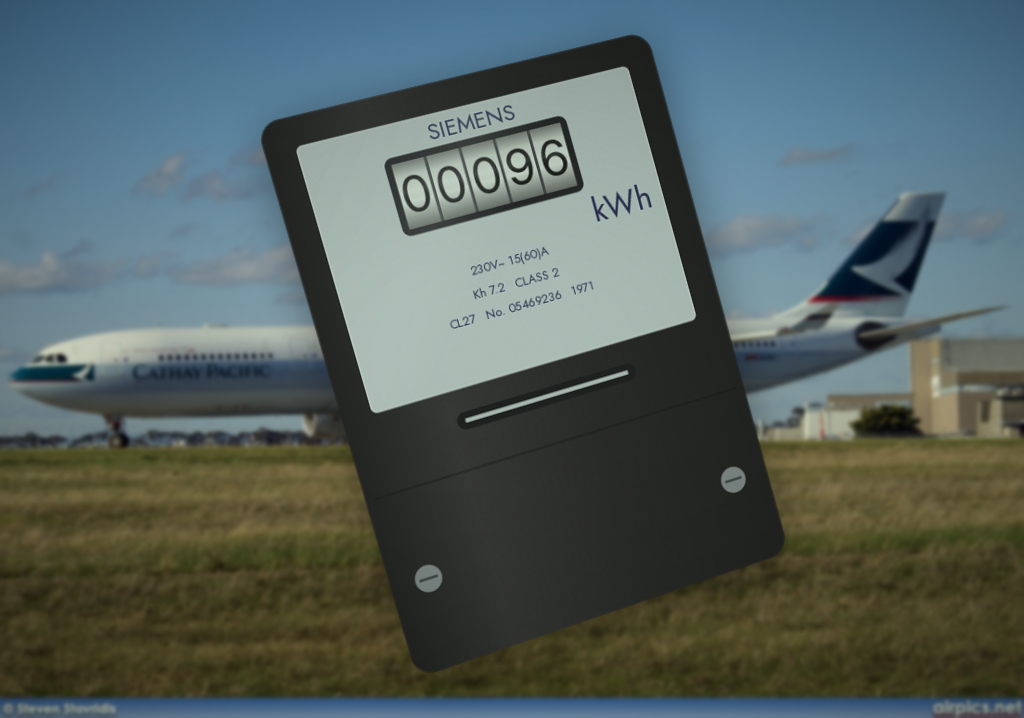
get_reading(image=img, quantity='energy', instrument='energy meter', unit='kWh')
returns 96 kWh
